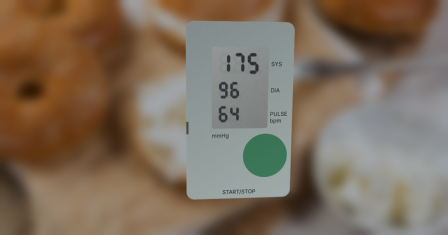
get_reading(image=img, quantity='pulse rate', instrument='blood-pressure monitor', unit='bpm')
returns 64 bpm
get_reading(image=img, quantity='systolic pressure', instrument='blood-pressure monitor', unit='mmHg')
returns 175 mmHg
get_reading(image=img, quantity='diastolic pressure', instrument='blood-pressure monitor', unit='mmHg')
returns 96 mmHg
